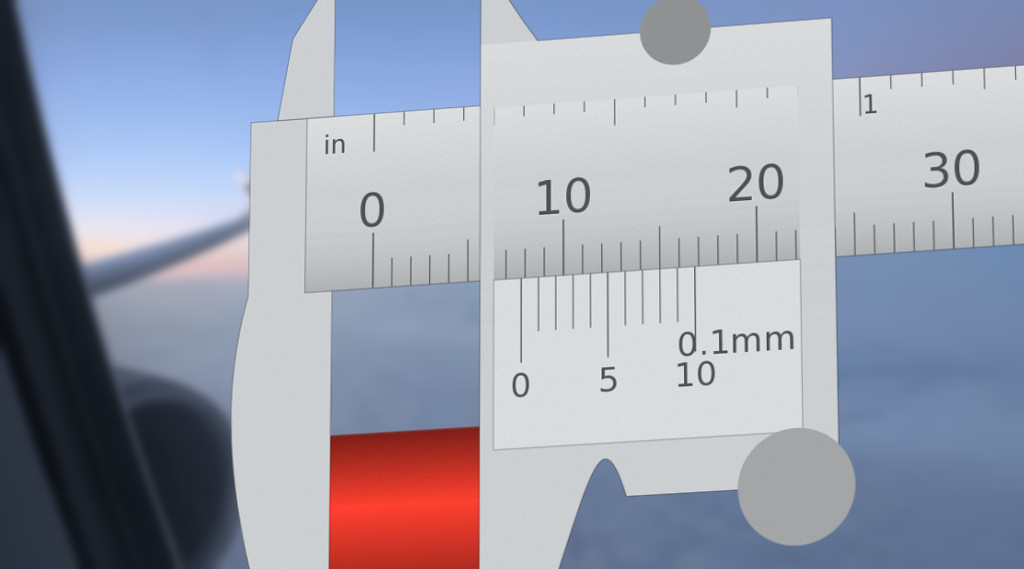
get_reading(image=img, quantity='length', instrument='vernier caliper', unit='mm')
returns 7.8 mm
